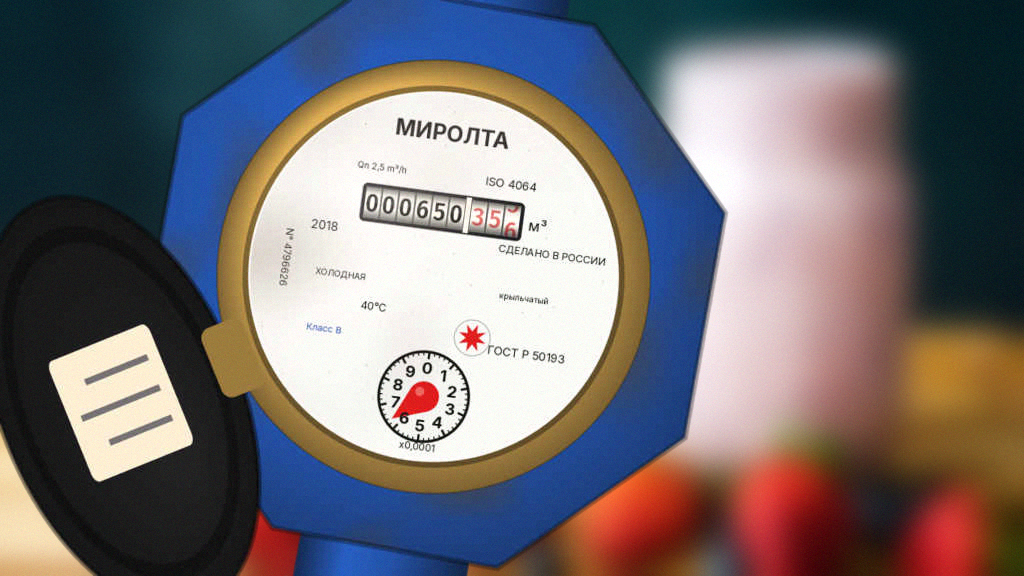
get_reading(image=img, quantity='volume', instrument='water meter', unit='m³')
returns 650.3556 m³
